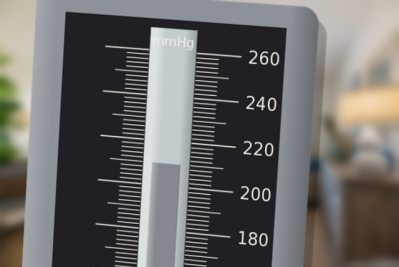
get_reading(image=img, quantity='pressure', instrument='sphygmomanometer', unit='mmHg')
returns 210 mmHg
